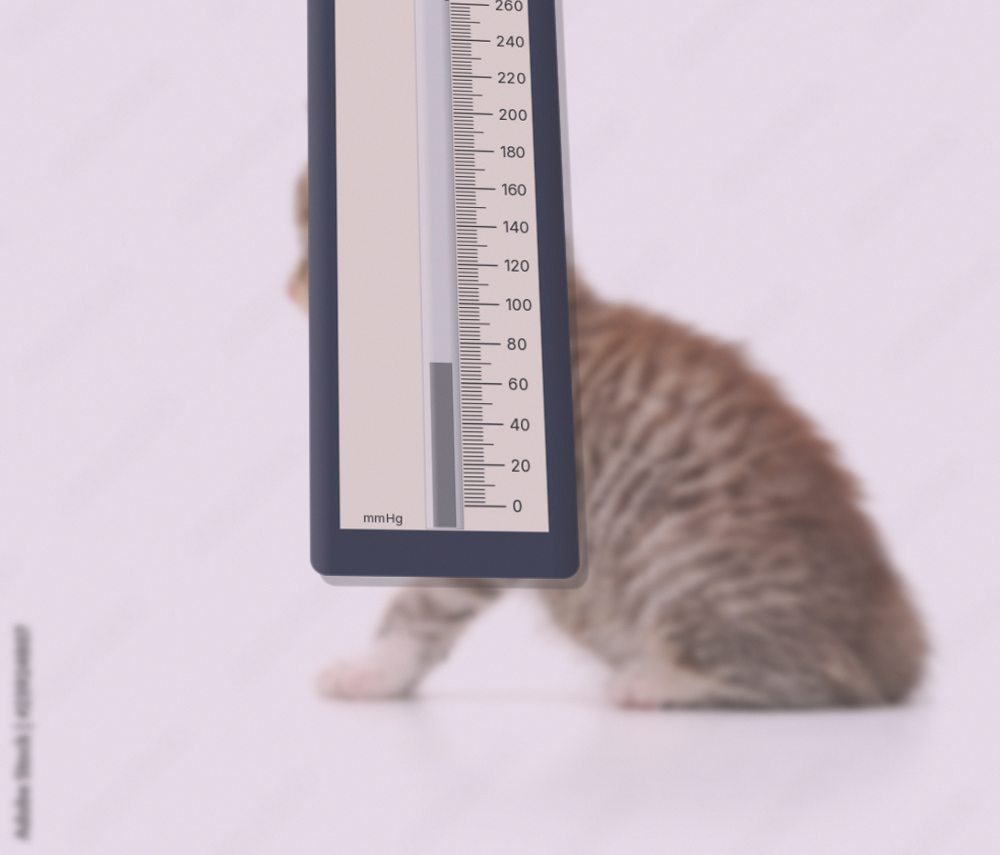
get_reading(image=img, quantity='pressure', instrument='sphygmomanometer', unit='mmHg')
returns 70 mmHg
